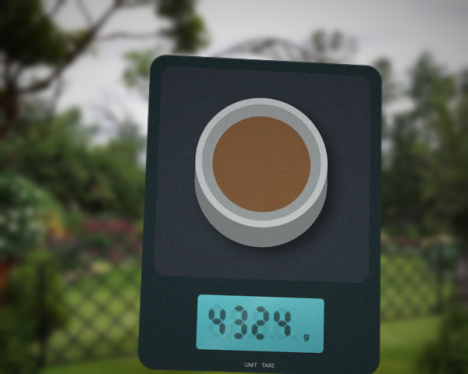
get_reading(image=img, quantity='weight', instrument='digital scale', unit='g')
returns 4324 g
